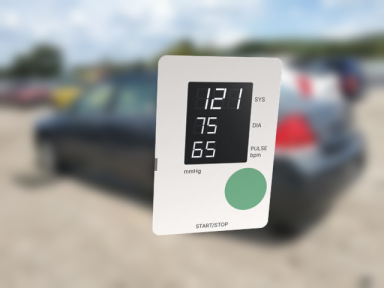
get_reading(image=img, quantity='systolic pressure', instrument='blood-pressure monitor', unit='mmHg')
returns 121 mmHg
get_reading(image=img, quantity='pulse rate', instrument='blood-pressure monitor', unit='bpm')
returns 65 bpm
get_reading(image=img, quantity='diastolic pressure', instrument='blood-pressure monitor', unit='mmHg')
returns 75 mmHg
